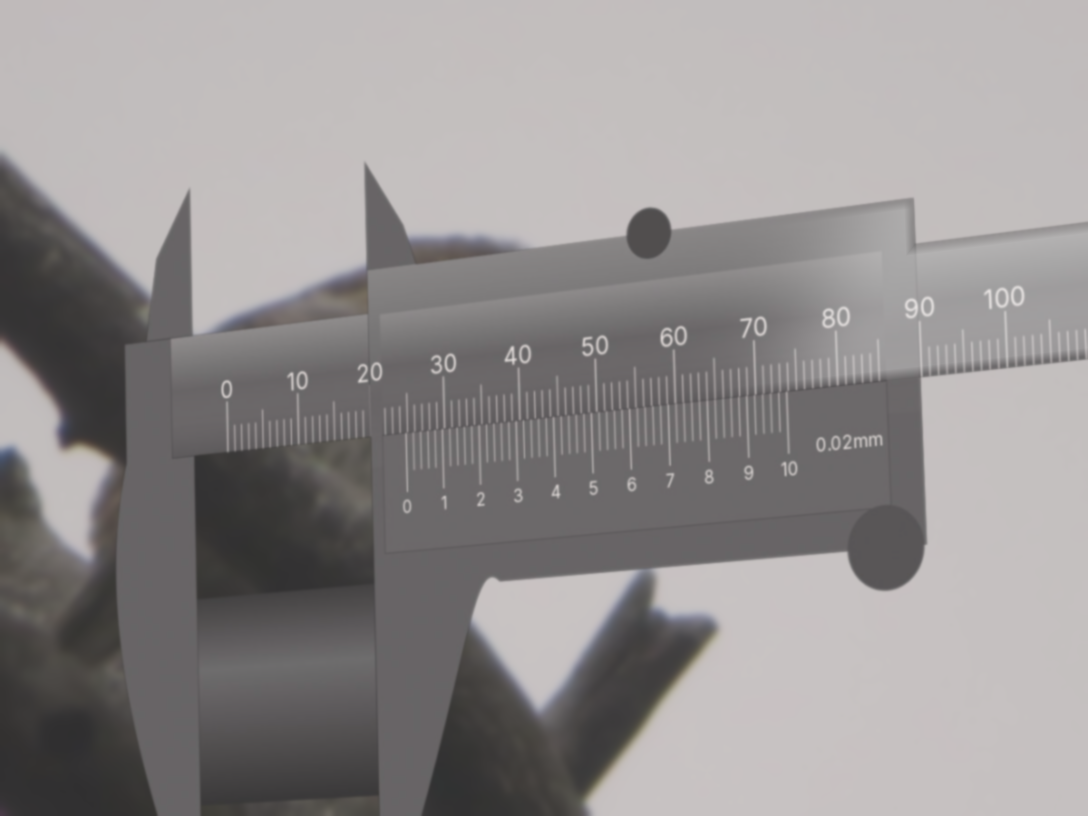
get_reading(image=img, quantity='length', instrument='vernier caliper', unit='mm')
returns 24.8 mm
